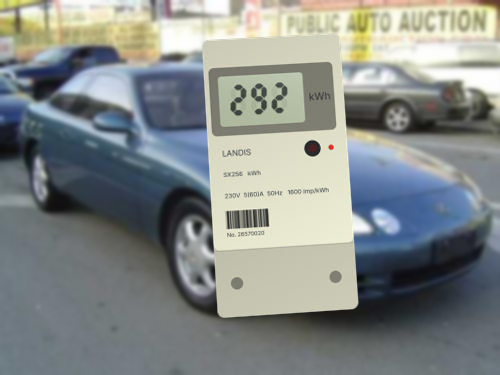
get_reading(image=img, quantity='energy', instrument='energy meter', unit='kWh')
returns 292 kWh
